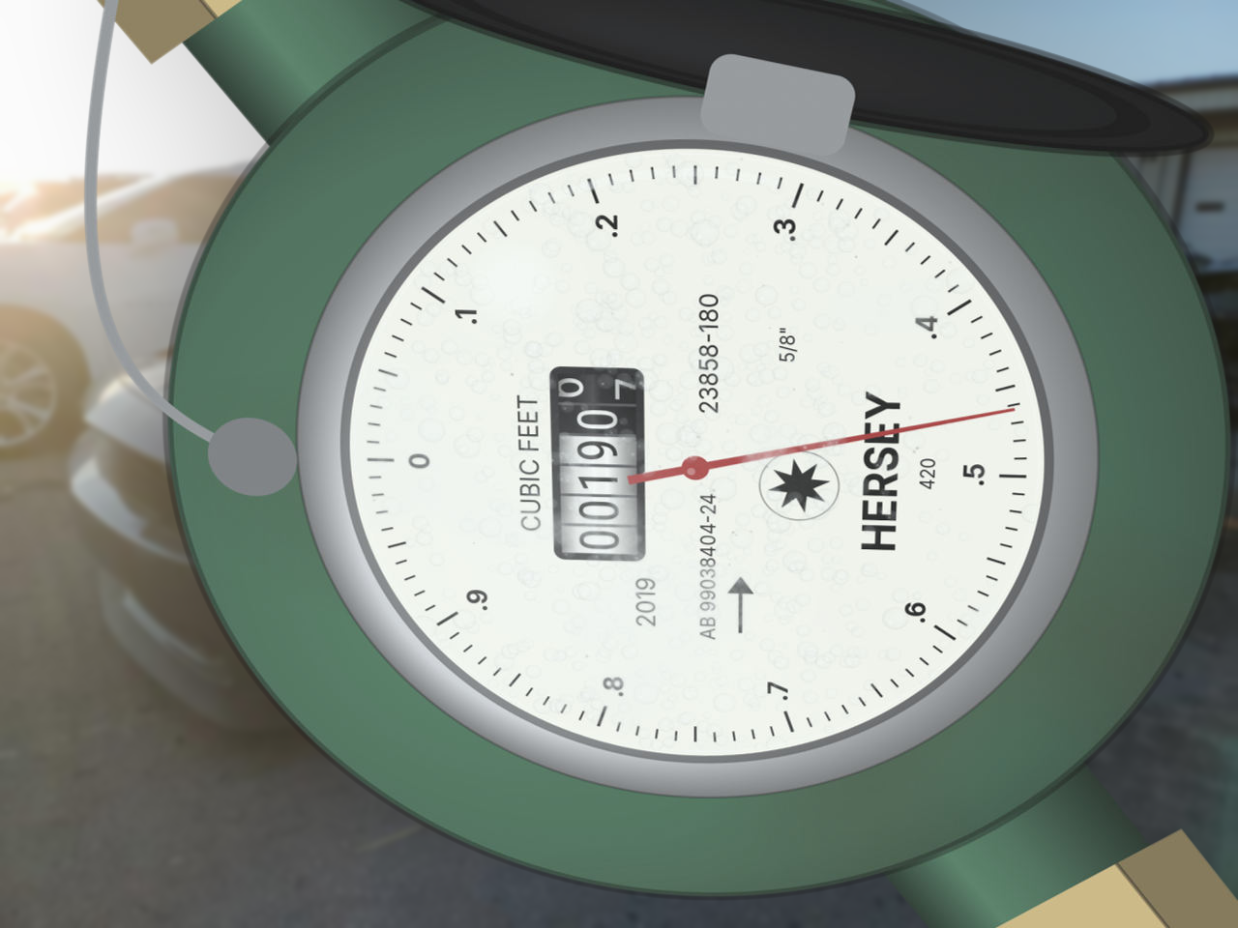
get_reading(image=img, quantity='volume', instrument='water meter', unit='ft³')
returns 1906.46 ft³
